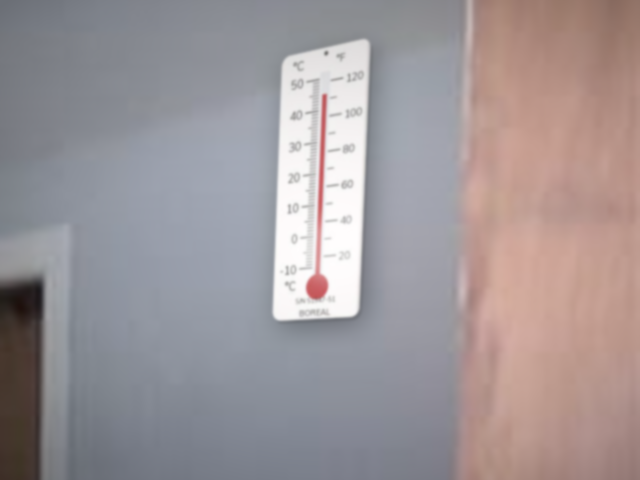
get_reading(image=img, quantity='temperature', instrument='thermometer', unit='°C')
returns 45 °C
